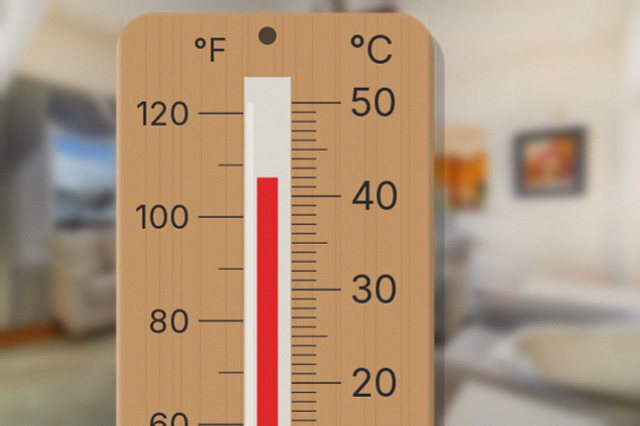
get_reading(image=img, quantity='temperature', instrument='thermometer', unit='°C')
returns 42 °C
